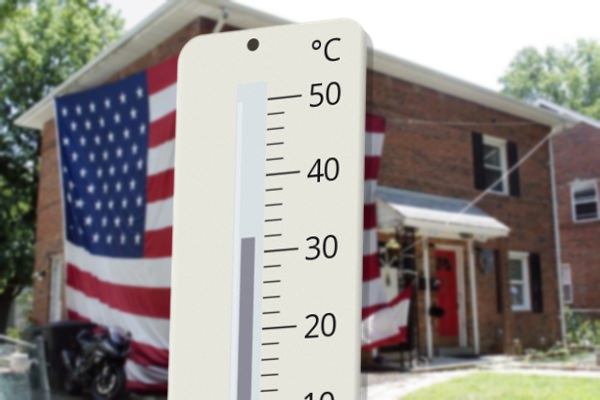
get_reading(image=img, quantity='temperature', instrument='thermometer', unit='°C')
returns 32 °C
